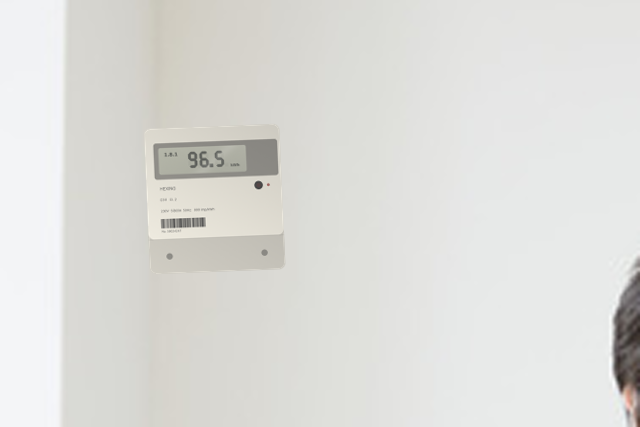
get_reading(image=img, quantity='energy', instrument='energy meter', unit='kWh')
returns 96.5 kWh
